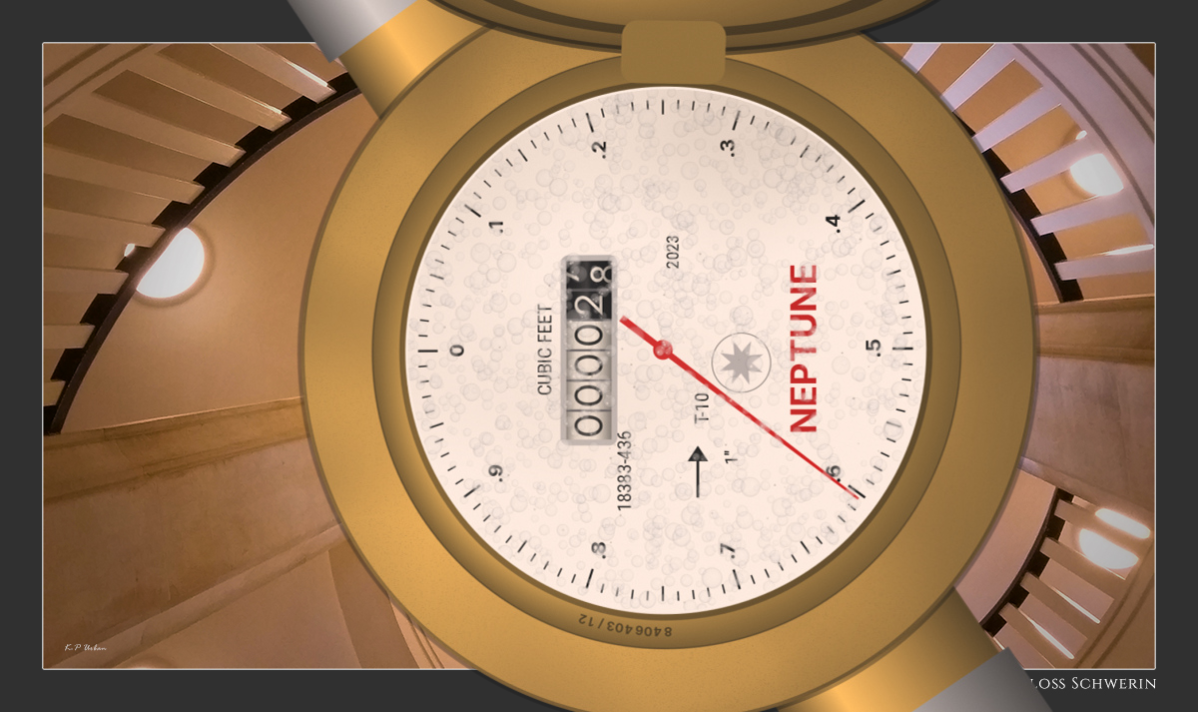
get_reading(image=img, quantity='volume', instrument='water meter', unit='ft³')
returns 27.60 ft³
